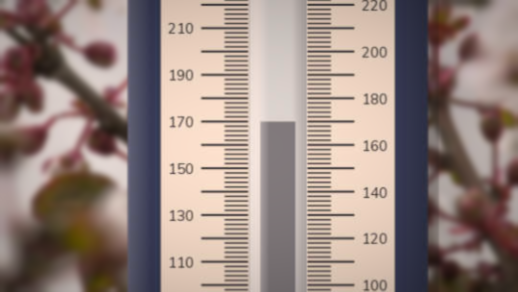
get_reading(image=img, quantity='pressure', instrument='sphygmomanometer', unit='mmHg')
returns 170 mmHg
